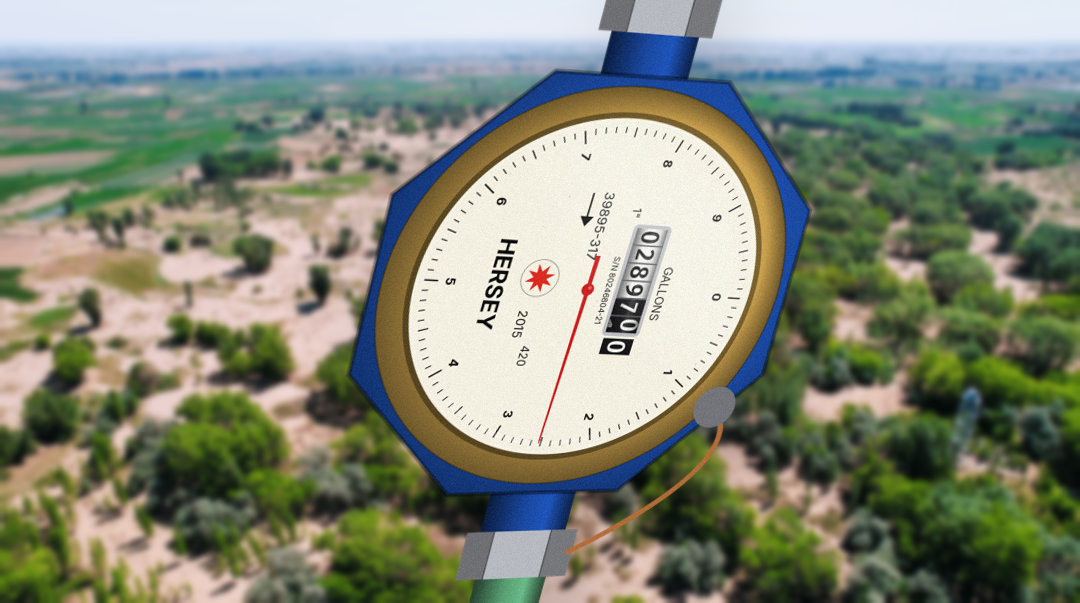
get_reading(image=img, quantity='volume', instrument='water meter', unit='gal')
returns 289702.5 gal
